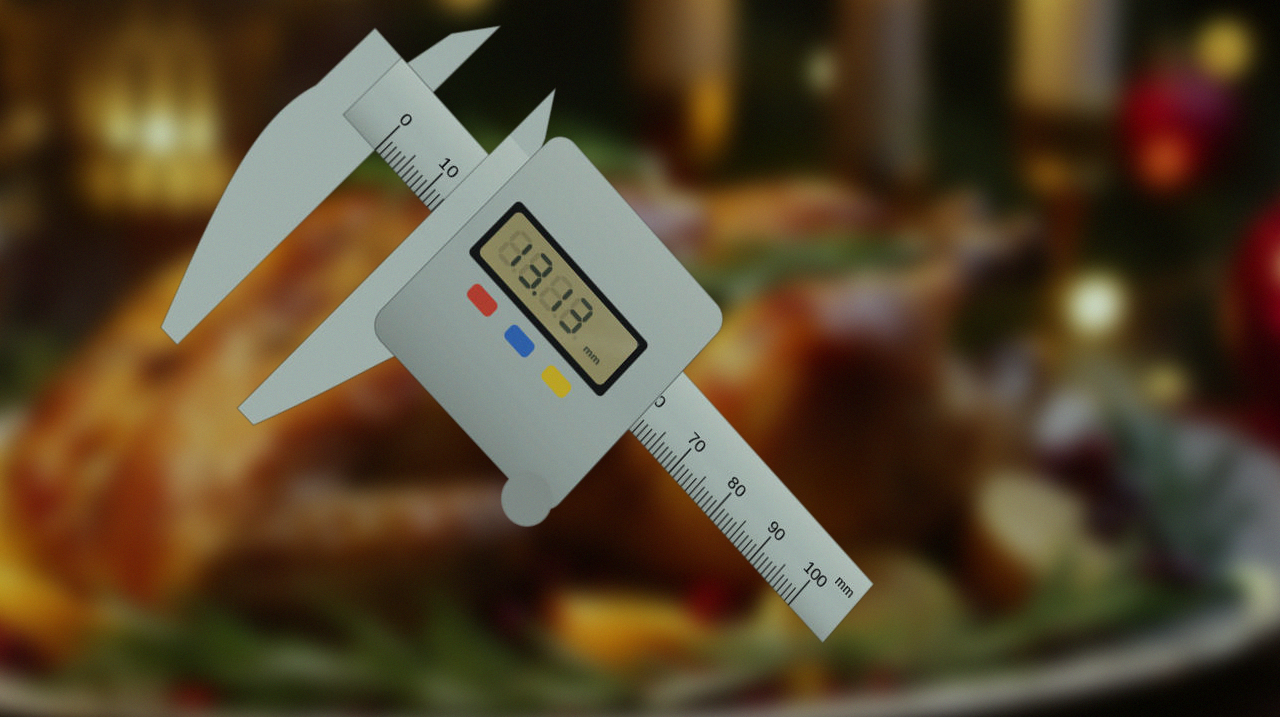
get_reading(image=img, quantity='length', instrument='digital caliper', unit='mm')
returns 13.13 mm
